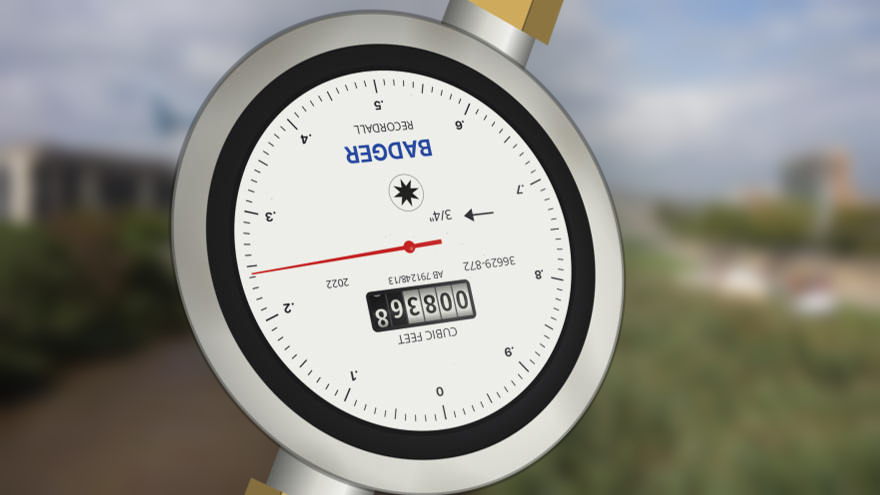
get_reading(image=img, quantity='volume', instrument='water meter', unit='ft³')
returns 8368.24 ft³
